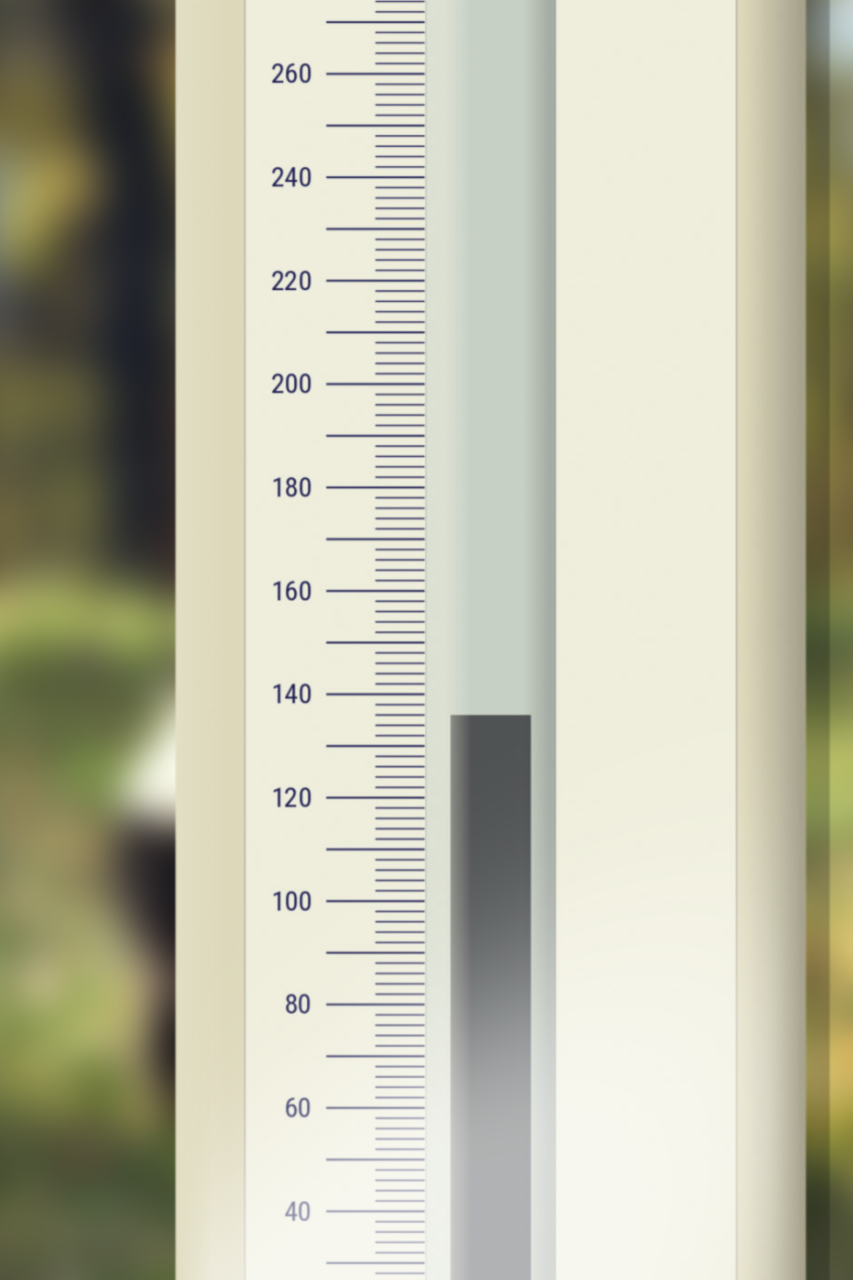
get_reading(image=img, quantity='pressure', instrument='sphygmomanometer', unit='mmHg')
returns 136 mmHg
